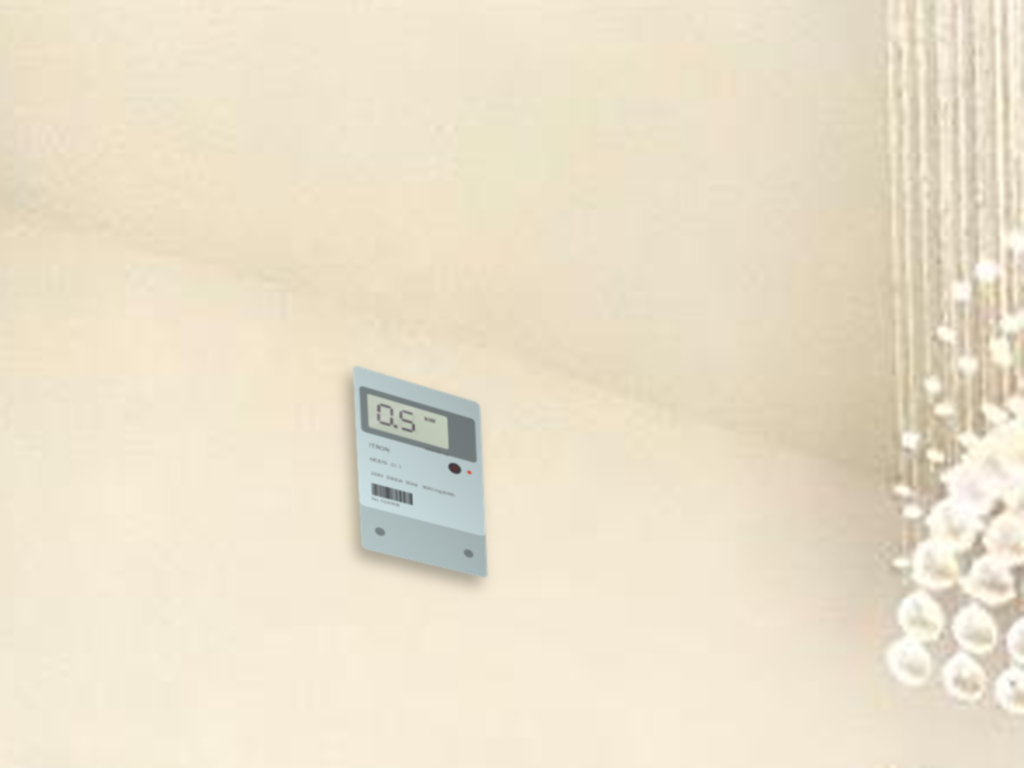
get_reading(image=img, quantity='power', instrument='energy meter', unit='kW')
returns 0.5 kW
